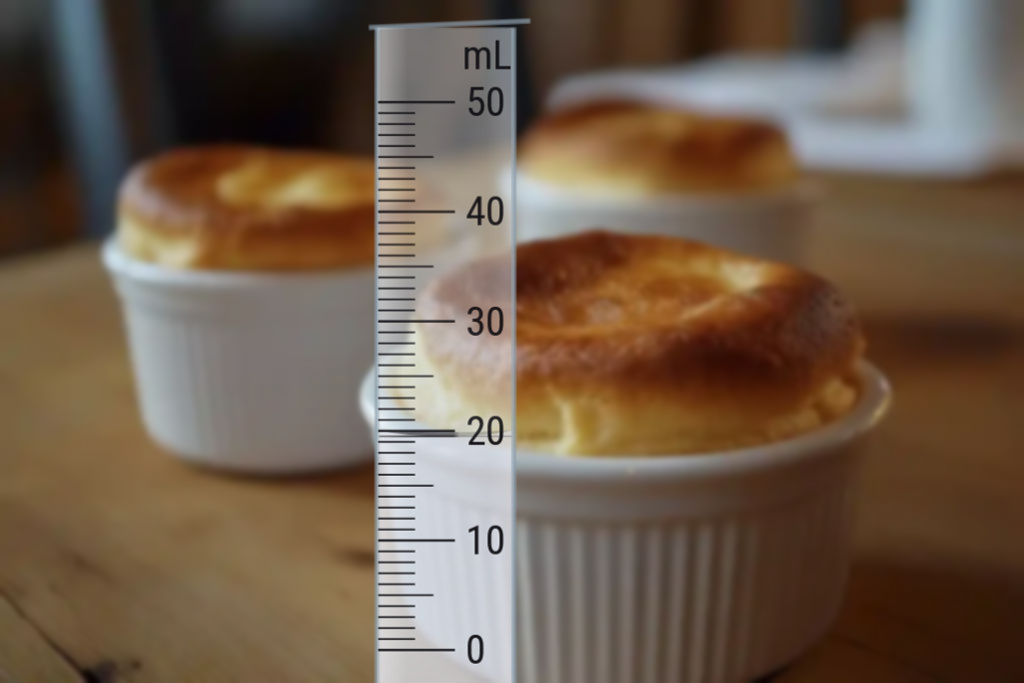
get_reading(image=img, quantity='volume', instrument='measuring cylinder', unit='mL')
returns 19.5 mL
